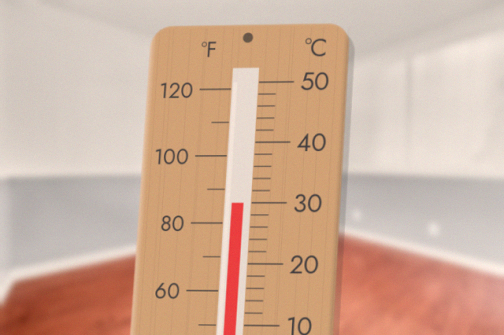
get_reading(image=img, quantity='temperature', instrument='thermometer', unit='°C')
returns 30 °C
